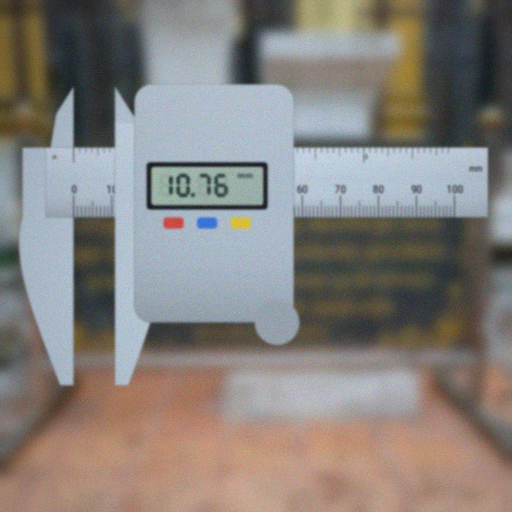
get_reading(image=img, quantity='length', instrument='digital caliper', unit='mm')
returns 10.76 mm
